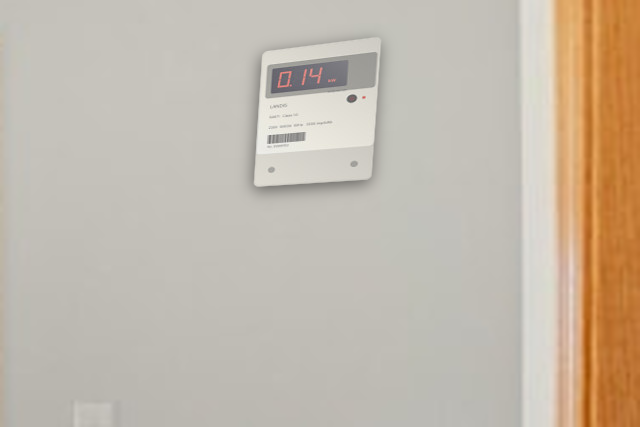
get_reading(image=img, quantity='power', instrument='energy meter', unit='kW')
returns 0.14 kW
